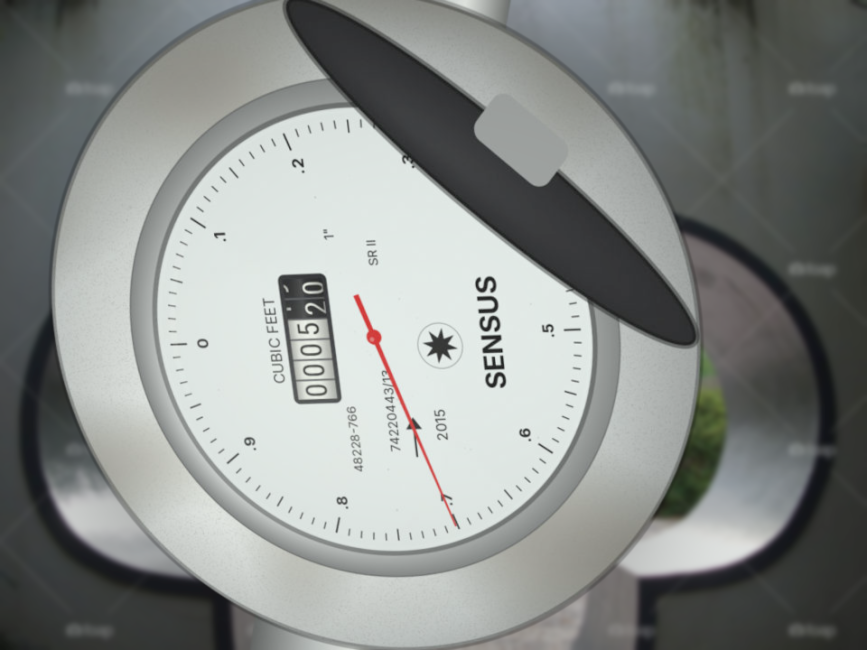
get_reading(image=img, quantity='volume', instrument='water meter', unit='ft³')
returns 519.70 ft³
